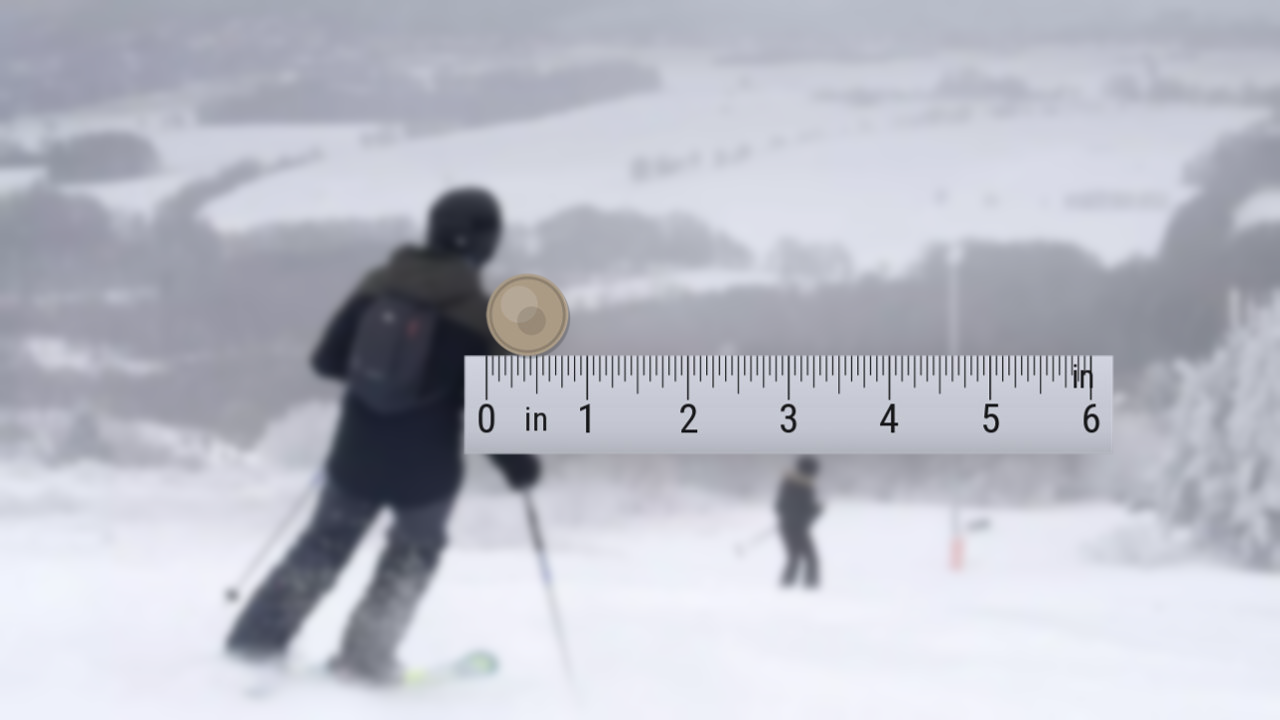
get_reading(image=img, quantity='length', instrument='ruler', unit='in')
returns 0.8125 in
